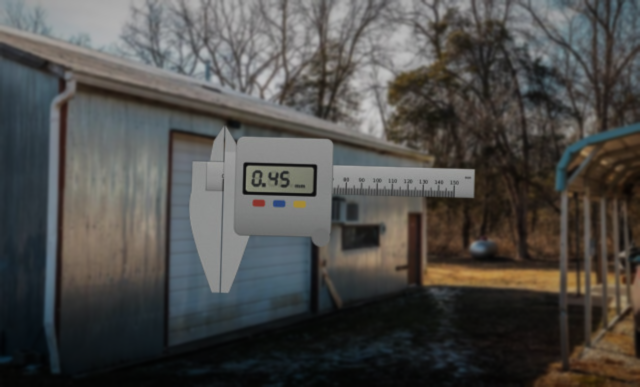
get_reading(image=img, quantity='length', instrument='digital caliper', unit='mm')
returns 0.45 mm
